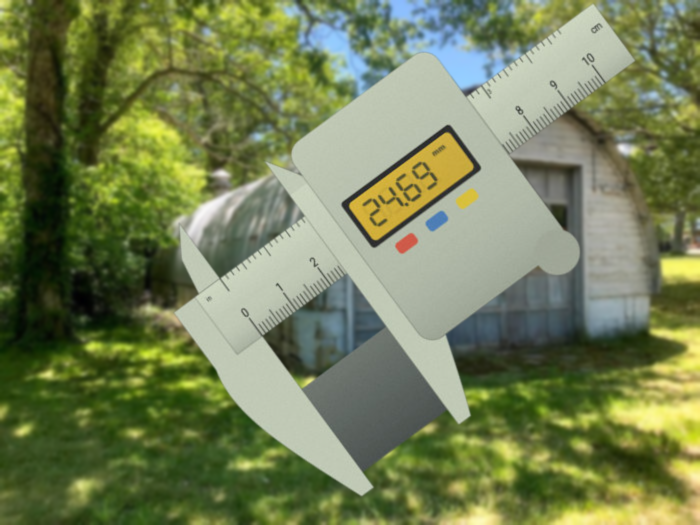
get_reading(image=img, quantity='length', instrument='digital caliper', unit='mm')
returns 24.69 mm
